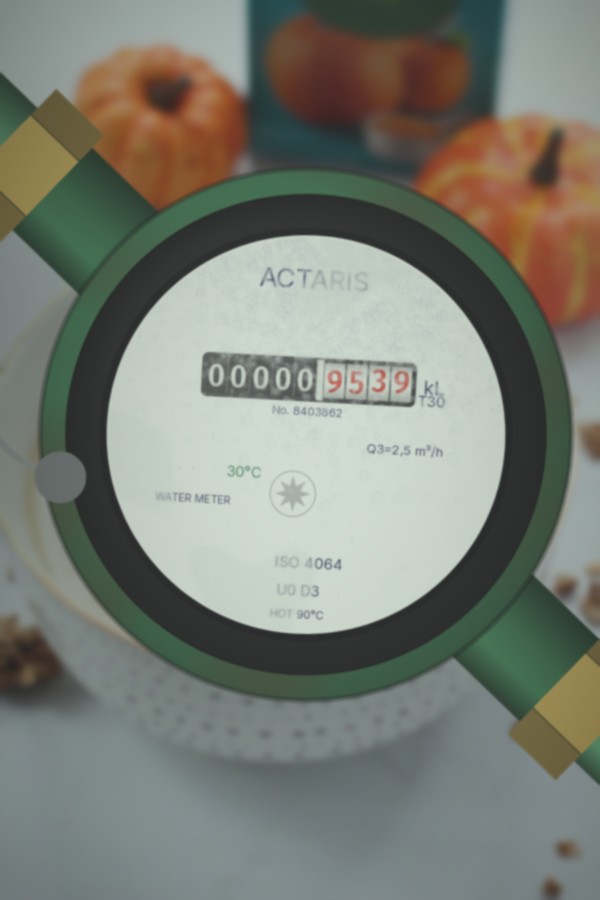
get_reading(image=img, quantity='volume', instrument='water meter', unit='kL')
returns 0.9539 kL
